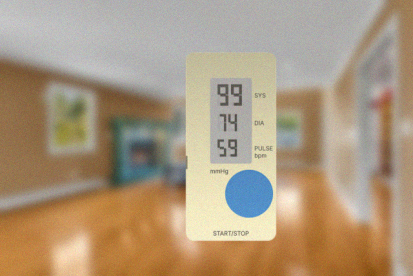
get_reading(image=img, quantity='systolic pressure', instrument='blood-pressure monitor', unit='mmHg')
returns 99 mmHg
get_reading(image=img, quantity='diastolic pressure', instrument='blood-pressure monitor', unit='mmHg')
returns 74 mmHg
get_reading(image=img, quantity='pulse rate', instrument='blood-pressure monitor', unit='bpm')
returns 59 bpm
